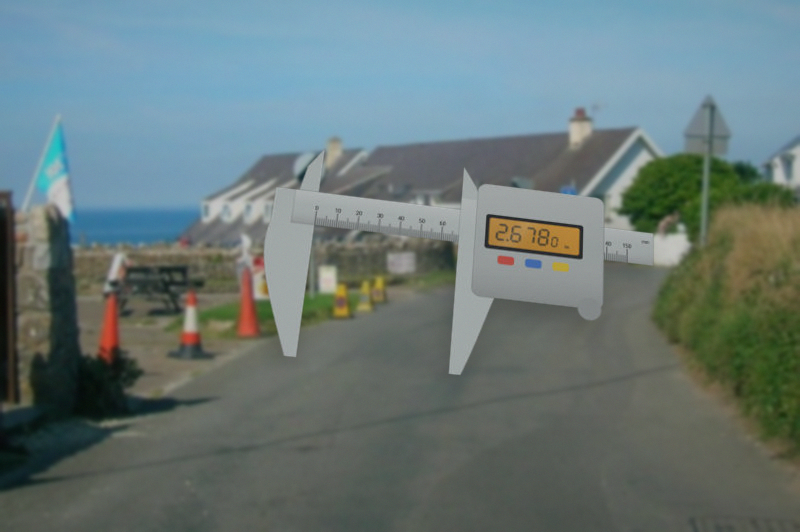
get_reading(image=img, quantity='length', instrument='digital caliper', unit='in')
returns 2.6780 in
